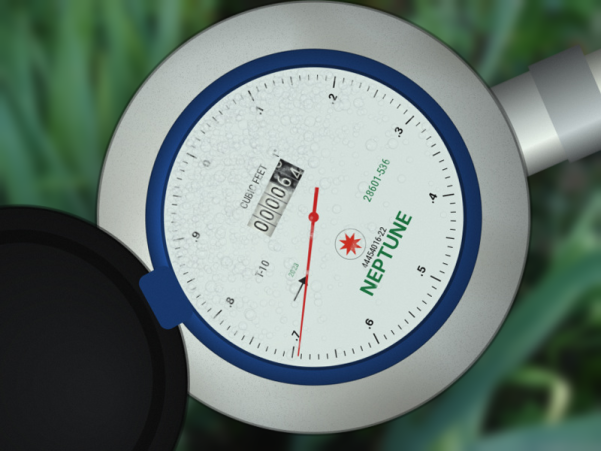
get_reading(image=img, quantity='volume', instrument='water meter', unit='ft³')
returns 63.69 ft³
